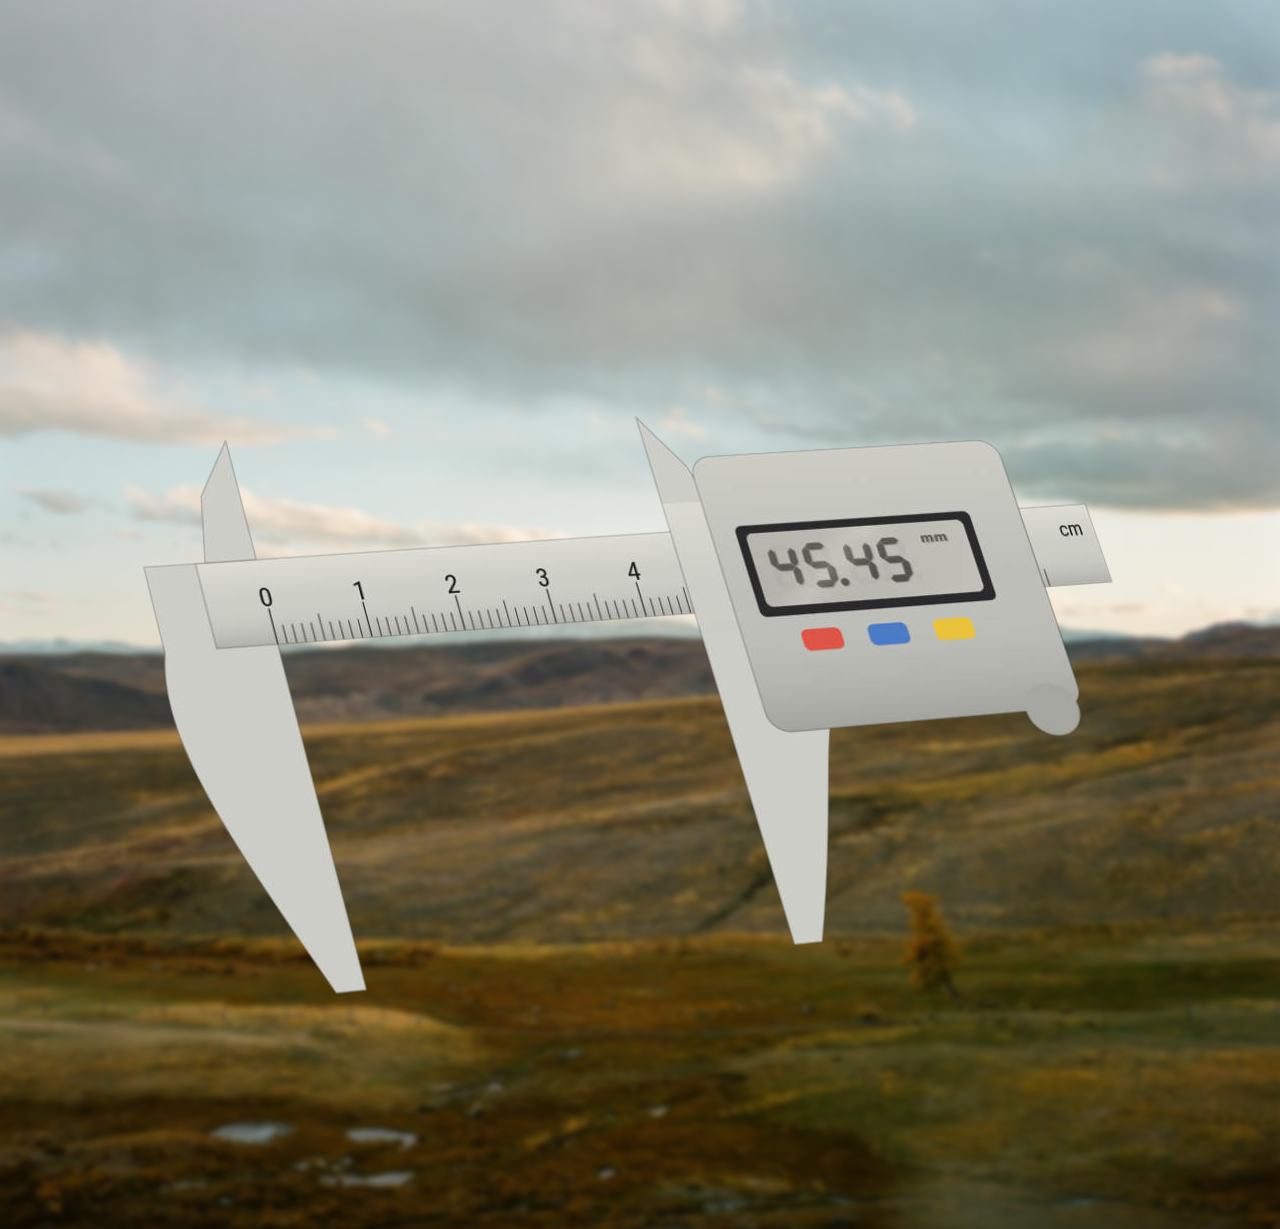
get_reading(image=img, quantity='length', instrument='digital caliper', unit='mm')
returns 45.45 mm
